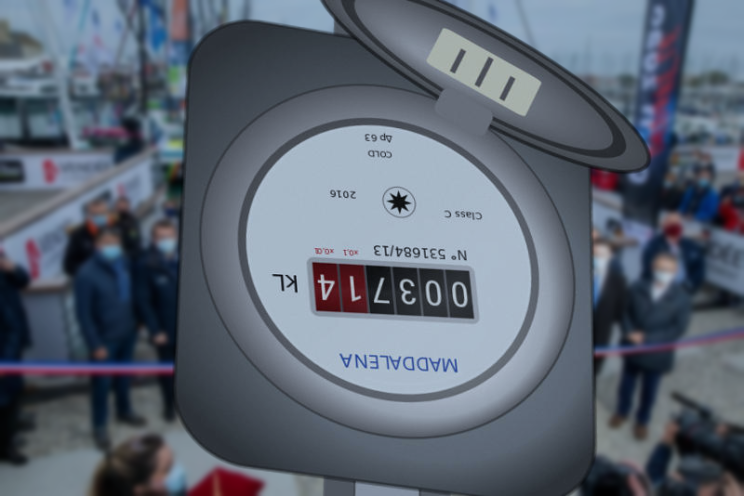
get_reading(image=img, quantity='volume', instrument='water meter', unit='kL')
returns 37.14 kL
